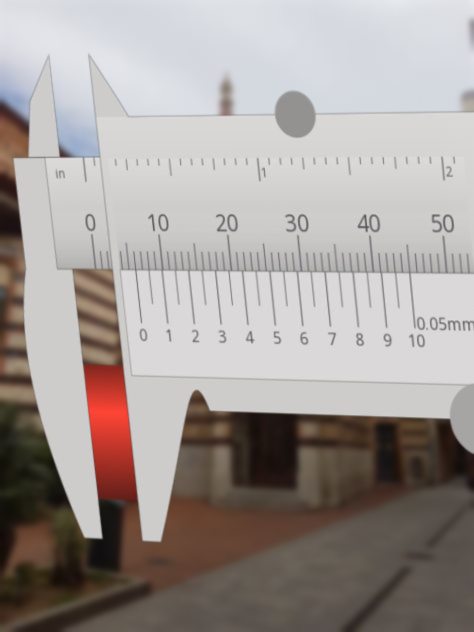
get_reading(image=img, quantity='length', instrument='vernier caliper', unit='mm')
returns 6.0 mm
